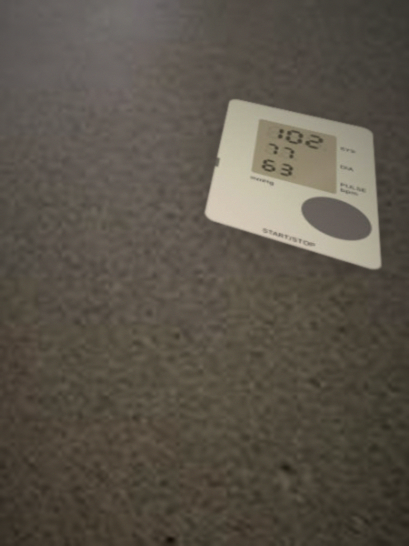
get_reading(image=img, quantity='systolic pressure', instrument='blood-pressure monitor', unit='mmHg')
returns 102 mmHg
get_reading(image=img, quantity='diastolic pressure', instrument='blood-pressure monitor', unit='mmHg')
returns 77 mmHg
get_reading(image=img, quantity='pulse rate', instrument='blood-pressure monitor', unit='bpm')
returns 63 bpm
